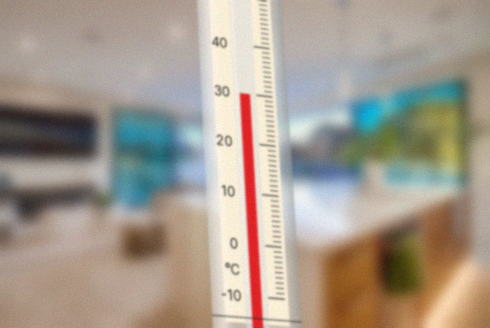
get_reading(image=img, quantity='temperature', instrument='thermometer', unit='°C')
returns 30 °C
